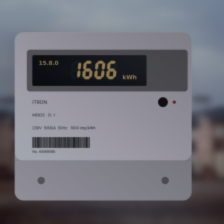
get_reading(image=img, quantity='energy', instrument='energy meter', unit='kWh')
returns 1606 kWh
